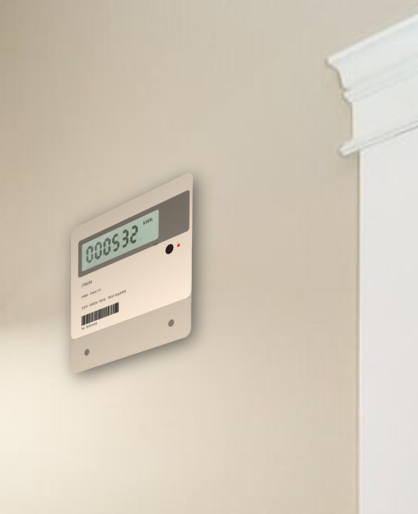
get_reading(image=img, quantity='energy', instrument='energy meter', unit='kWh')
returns 532 kWh
